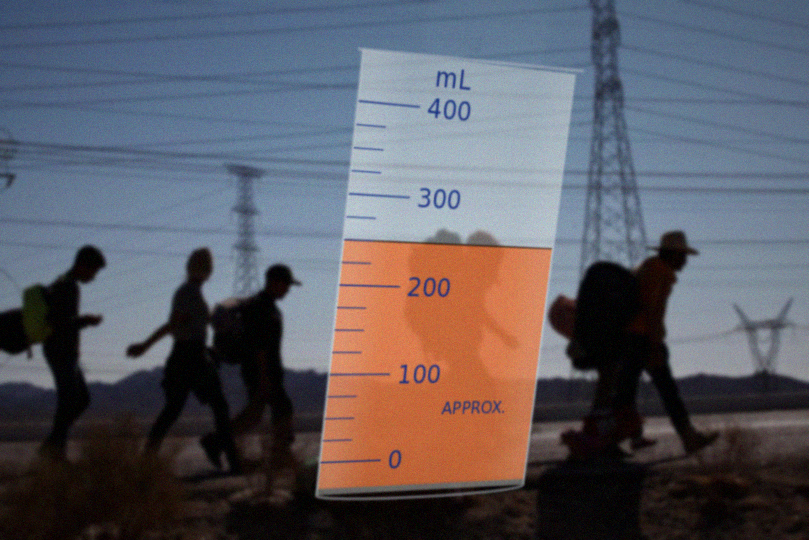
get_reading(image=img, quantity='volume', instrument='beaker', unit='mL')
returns 250 mL
